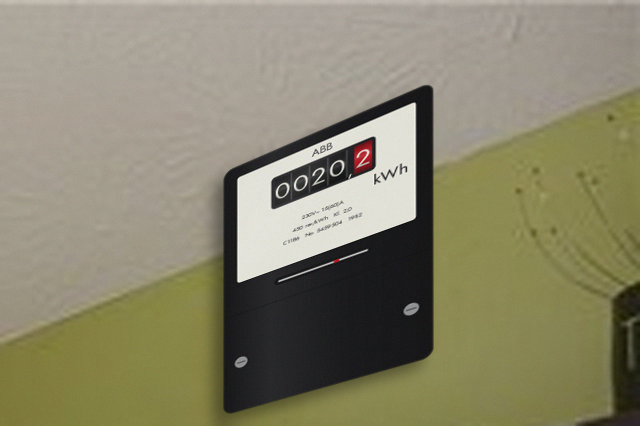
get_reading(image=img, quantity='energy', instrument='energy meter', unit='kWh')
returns 20.2 kWh
